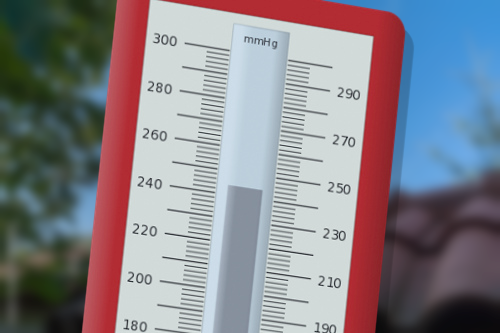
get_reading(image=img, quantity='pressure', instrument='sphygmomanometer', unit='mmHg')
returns 244 mmHg
